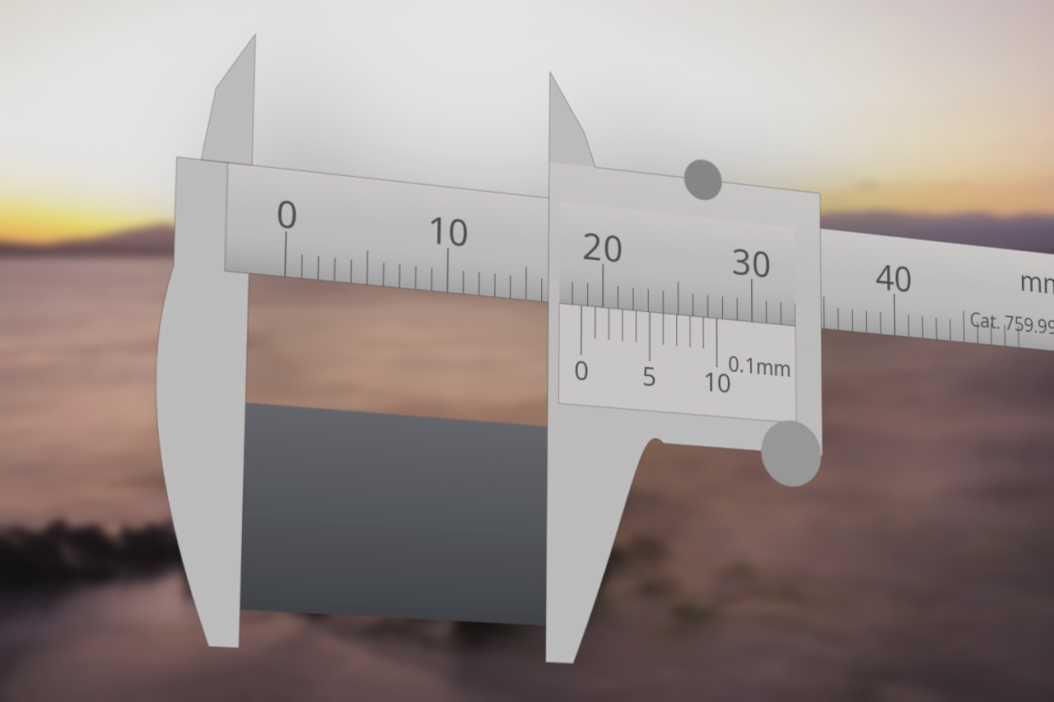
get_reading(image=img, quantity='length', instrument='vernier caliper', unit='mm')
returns 18.6 mm
